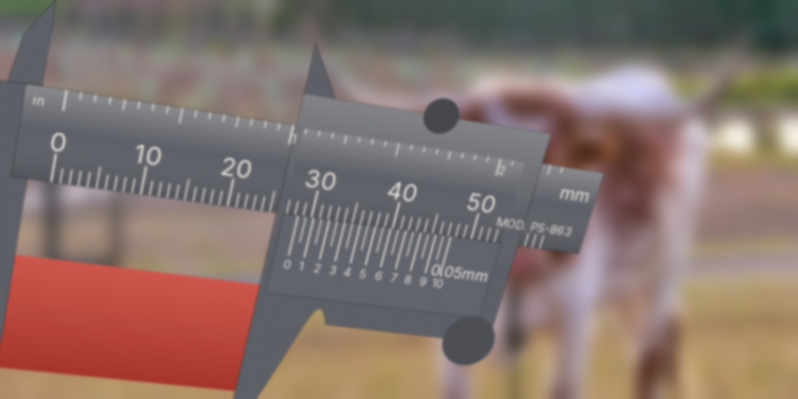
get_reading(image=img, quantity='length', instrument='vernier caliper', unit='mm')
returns 28.4 mm
